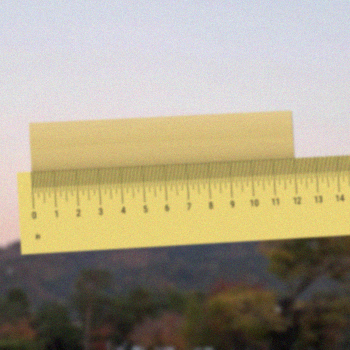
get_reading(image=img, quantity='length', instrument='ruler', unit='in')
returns 12 in
